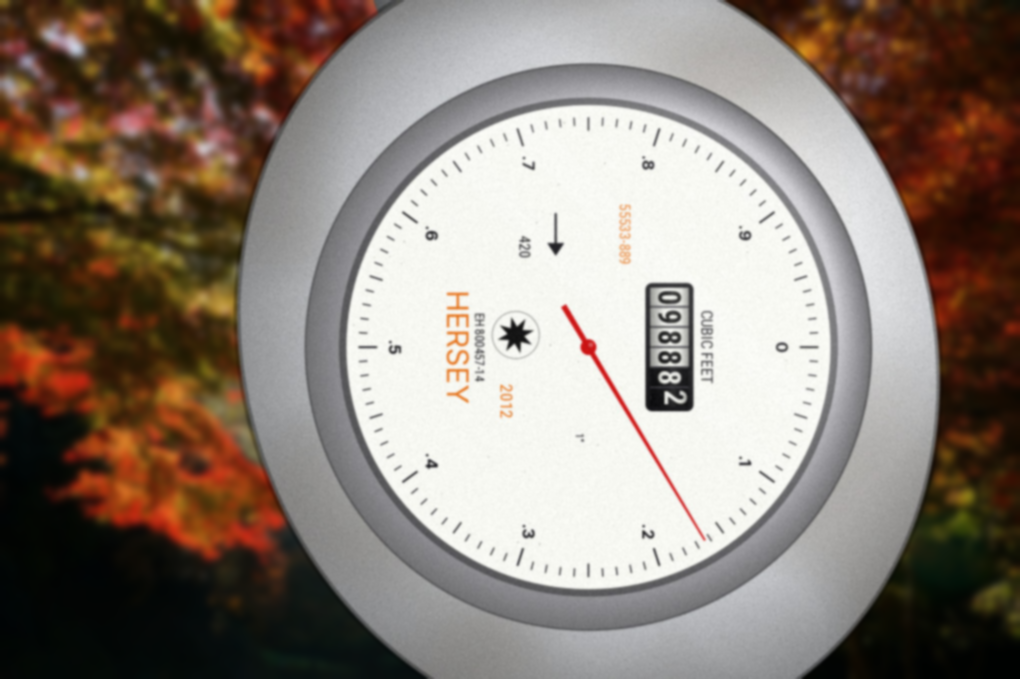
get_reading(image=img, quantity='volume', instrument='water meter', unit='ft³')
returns 98882.16 ft³
